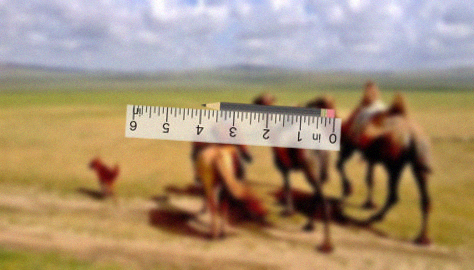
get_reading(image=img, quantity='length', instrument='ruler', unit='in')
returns 4 in
